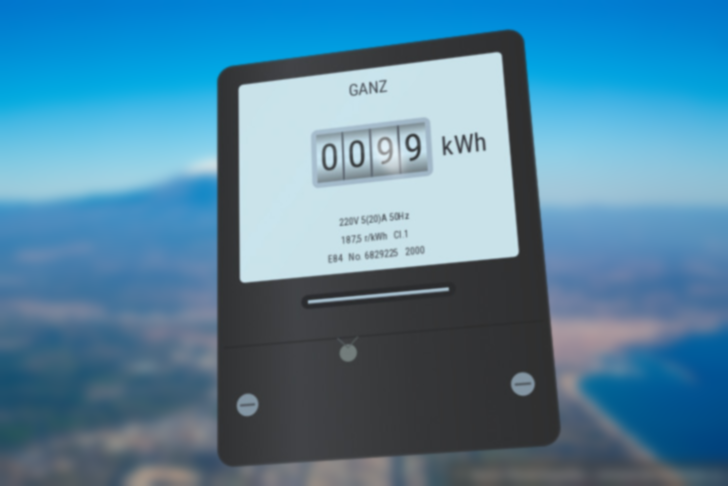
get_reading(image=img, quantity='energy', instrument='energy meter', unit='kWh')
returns 99 kWh
